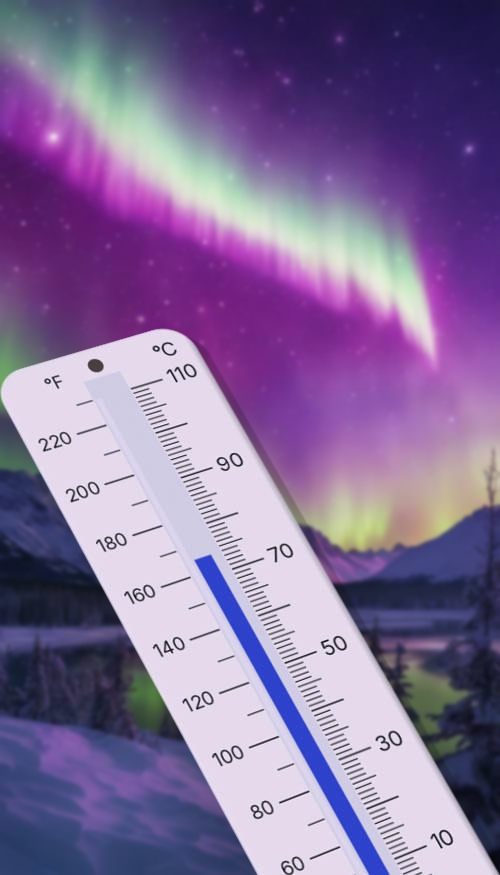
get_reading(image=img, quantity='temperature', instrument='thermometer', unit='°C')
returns 74 °C
